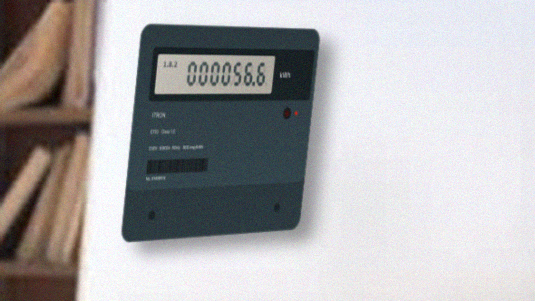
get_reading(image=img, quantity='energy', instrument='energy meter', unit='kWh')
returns 56.6 kWh
